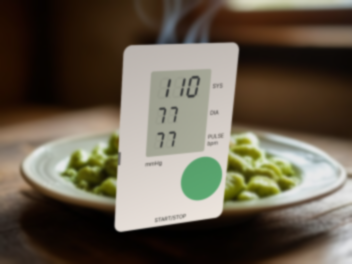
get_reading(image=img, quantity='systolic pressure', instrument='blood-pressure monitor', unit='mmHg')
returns 110 mmHg
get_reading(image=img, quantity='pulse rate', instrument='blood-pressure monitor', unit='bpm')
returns 77 bpm
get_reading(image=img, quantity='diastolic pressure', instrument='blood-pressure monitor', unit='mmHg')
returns 77 mmHg
